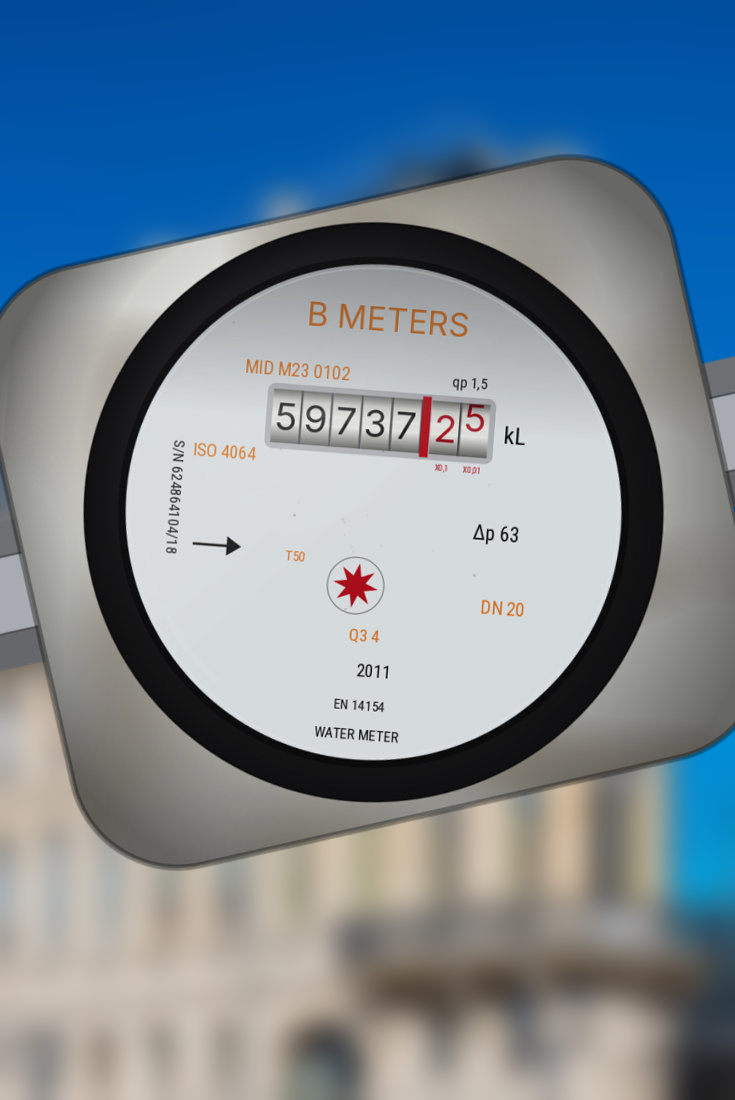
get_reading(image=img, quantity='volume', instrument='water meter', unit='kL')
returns 59737.25 kL
